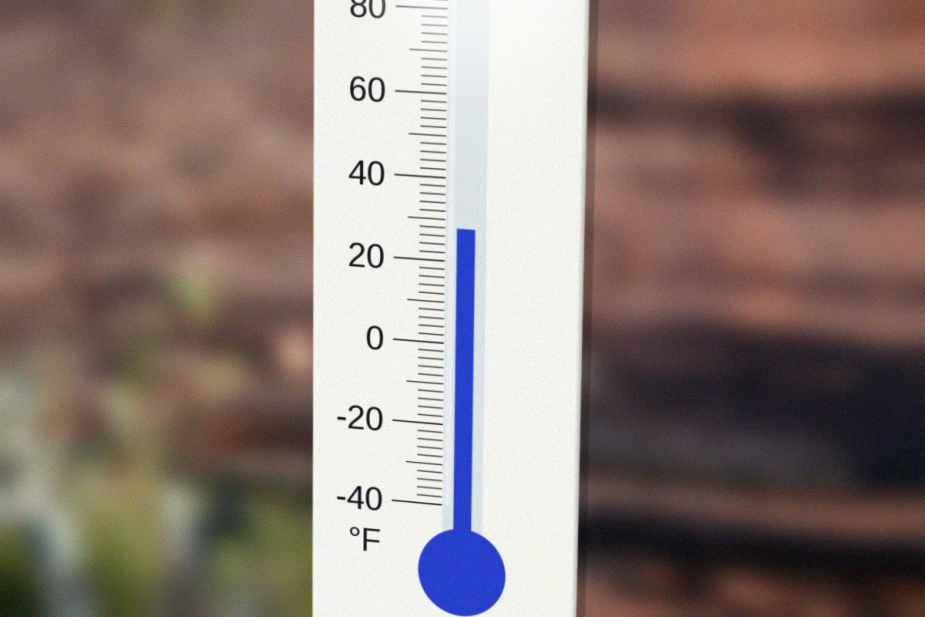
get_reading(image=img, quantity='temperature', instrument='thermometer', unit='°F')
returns 28 °F
